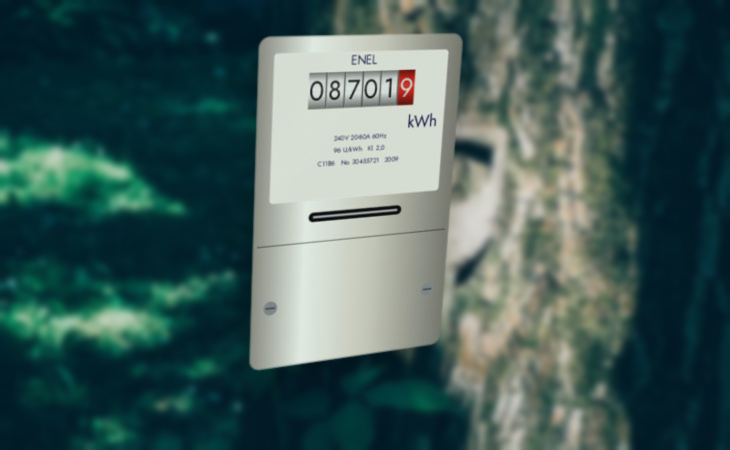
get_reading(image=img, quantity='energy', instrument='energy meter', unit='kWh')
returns 8701.9 kWh
